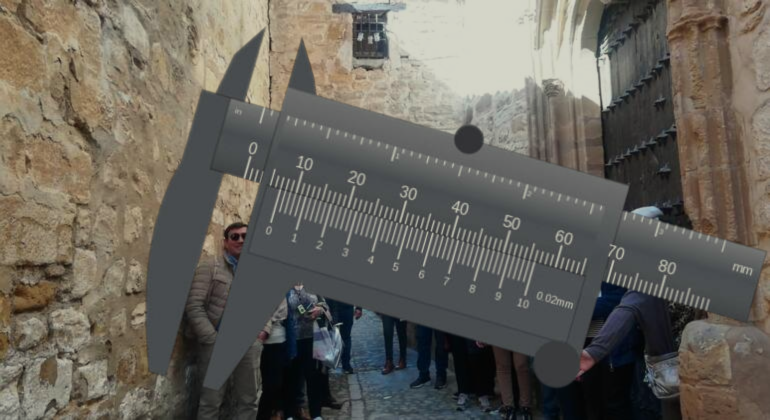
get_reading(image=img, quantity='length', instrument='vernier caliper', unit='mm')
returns 7.0 mm
